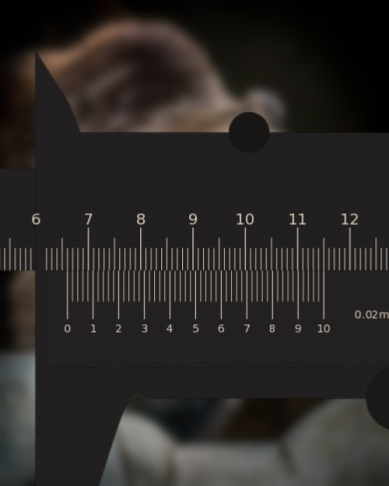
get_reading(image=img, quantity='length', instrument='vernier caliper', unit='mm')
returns 66.0 mm
